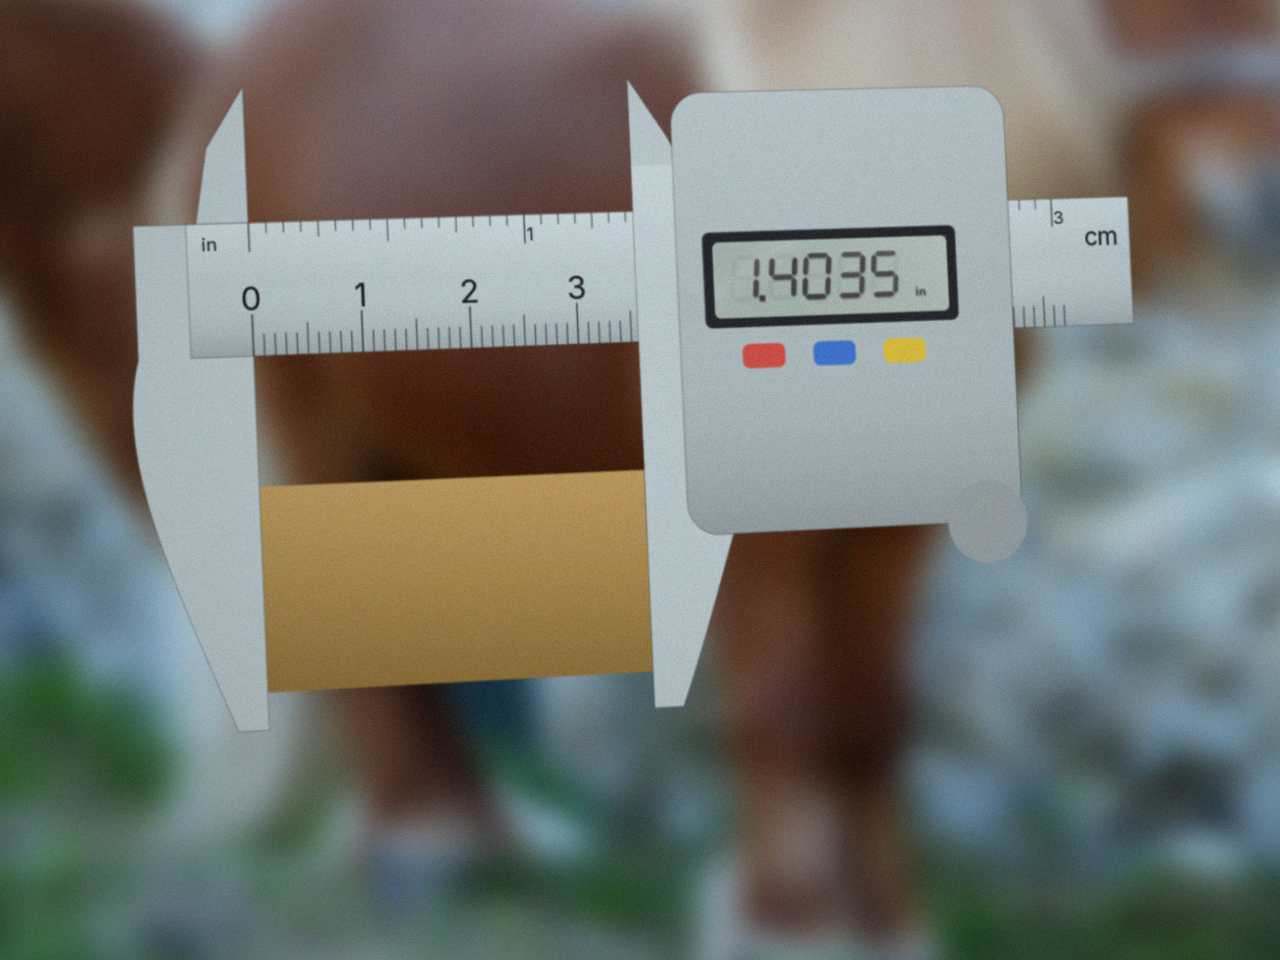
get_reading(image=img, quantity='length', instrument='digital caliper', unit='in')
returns 1.4035 in
